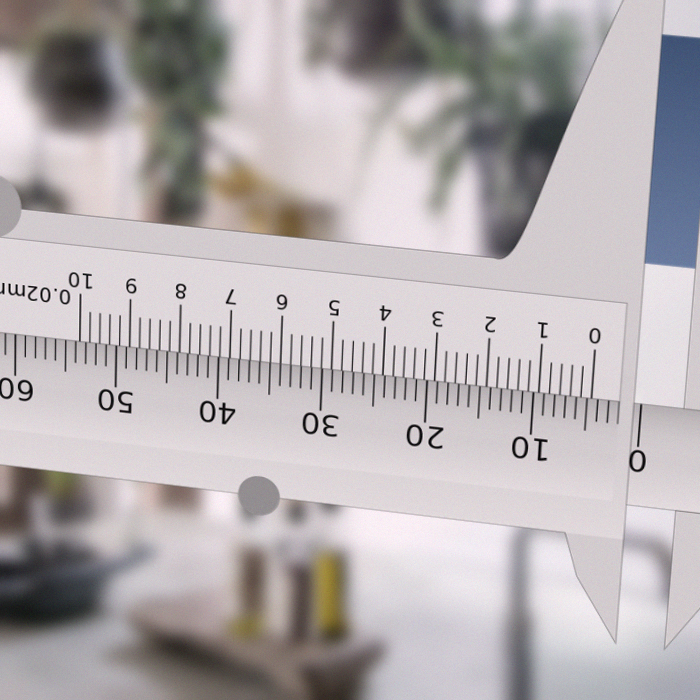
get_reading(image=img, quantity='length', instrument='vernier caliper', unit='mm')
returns 4.6 mm
